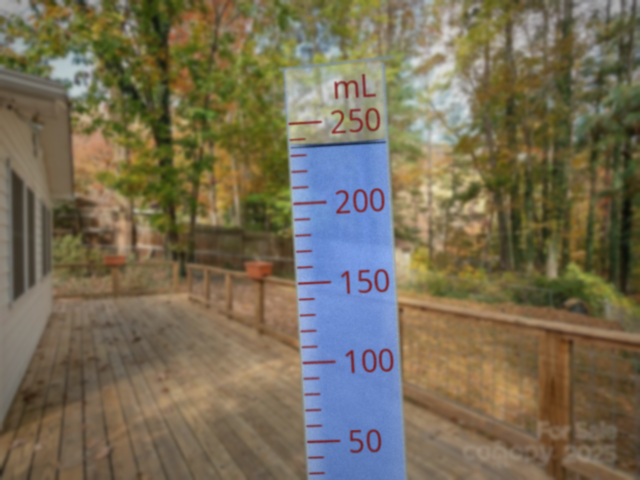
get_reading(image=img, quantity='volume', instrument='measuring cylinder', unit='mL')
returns 235 mL
